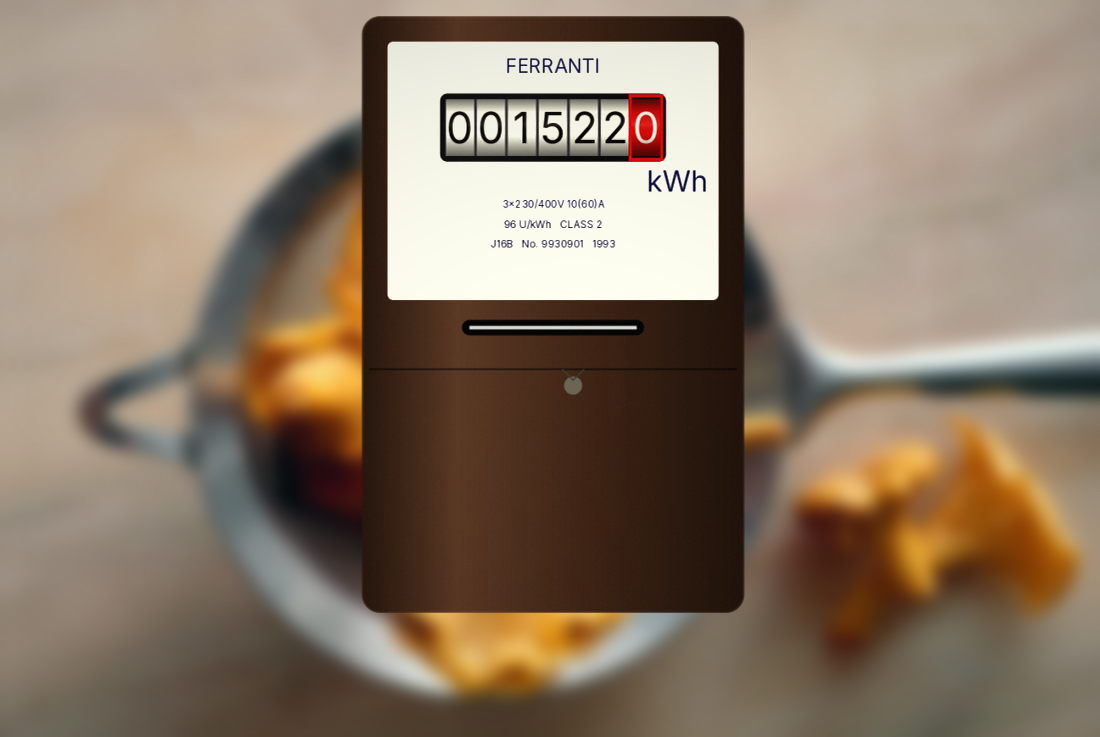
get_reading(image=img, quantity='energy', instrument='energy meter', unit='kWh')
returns 1522.0 kWh
